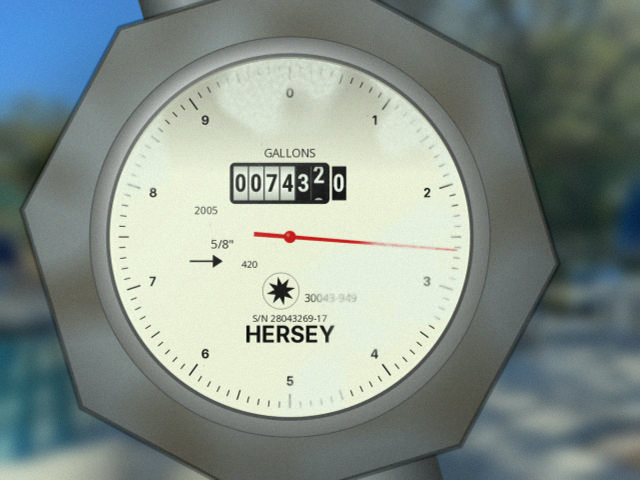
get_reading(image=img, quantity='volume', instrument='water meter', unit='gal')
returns 74322.6 gal
